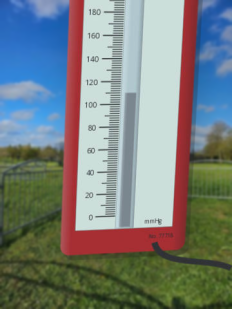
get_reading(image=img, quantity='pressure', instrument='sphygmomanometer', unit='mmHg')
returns 110 mmHg
